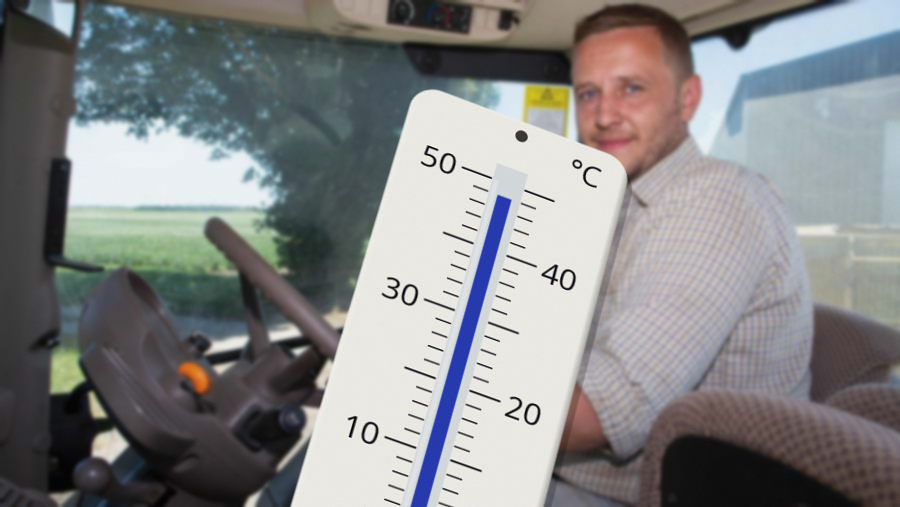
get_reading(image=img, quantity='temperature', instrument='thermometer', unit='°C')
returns 48 °C
